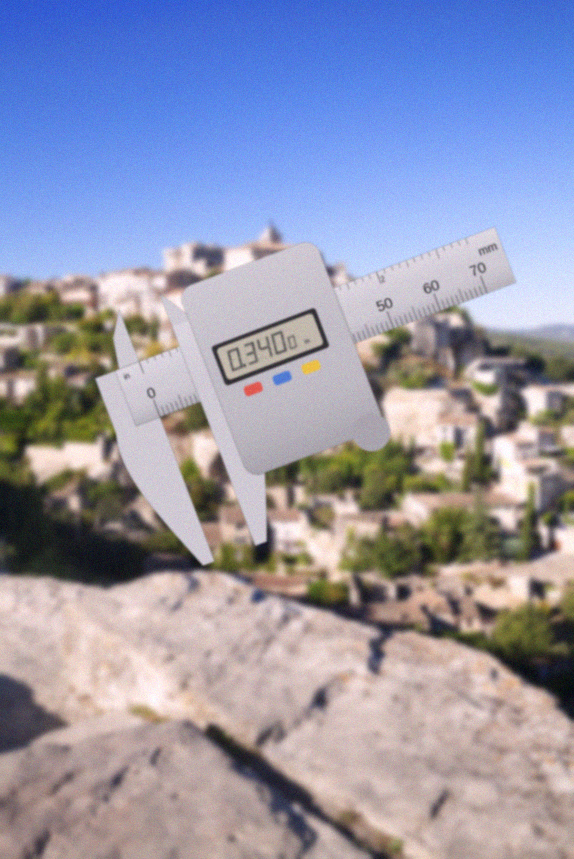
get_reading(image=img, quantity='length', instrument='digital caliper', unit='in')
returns 0.3400 in
